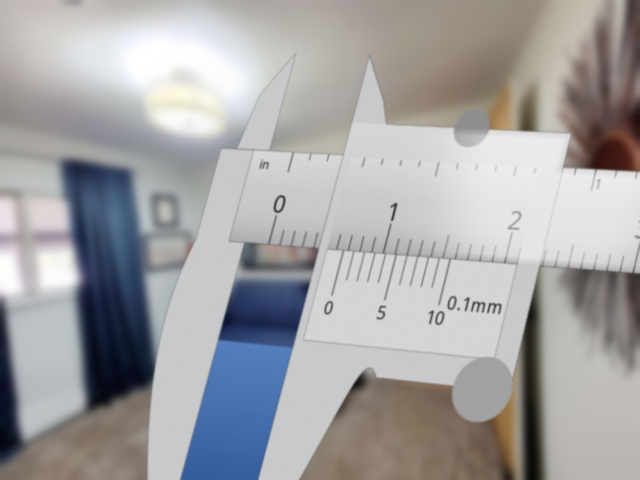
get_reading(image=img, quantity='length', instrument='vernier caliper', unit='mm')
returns 6.6 mm
